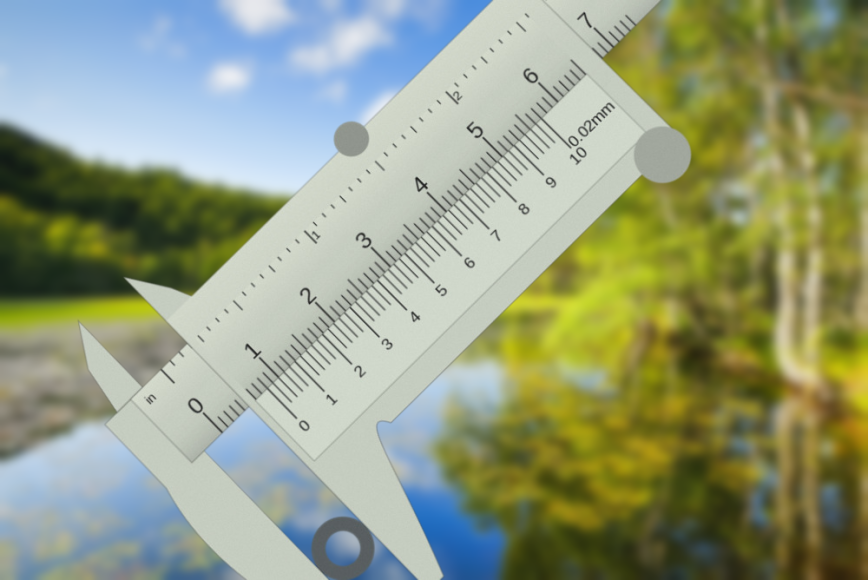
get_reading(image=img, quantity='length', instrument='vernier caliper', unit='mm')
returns 8.0 mm
